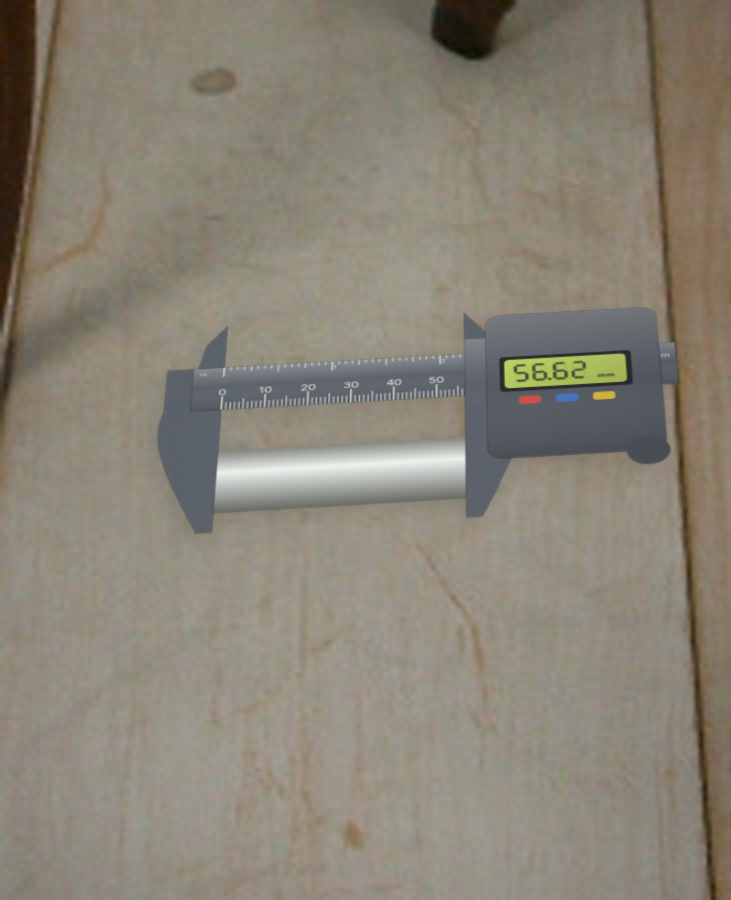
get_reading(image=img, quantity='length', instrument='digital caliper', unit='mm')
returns 56.62 mm
